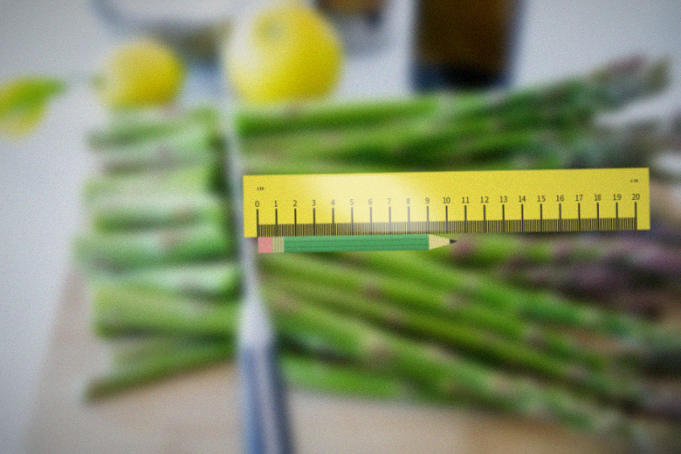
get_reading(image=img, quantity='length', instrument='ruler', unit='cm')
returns 10.5 cm
